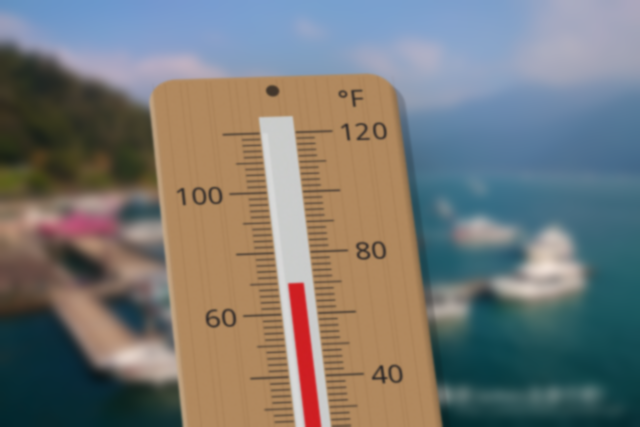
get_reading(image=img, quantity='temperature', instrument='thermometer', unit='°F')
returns 70 °F
